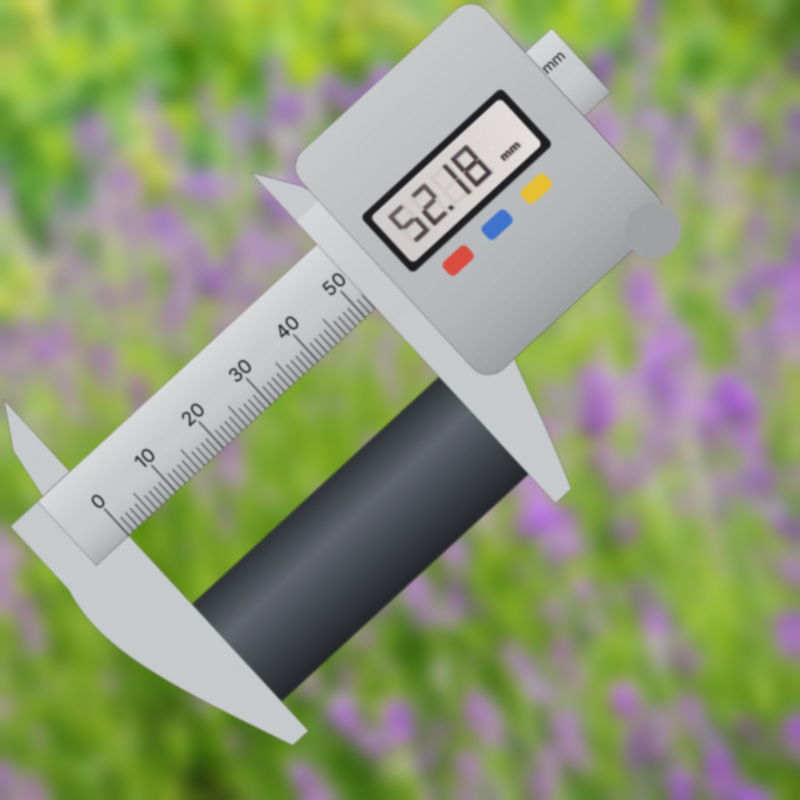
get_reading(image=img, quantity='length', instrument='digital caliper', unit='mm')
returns 52.18 mm
